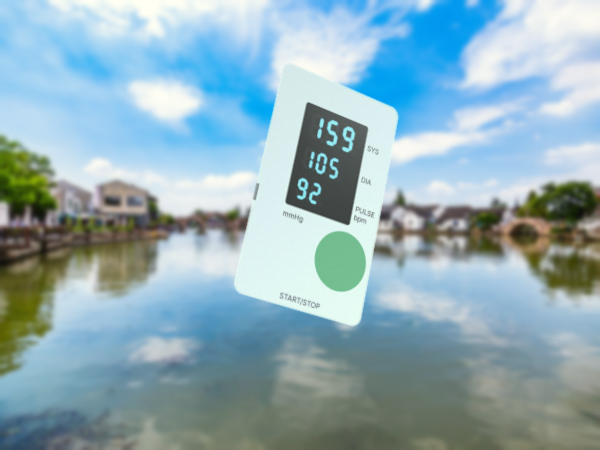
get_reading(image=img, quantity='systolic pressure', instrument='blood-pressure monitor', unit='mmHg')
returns 159 mmHg
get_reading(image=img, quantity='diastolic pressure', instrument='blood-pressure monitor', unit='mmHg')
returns 105 mmHg
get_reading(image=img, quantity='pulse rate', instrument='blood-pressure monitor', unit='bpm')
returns 92 bpm
